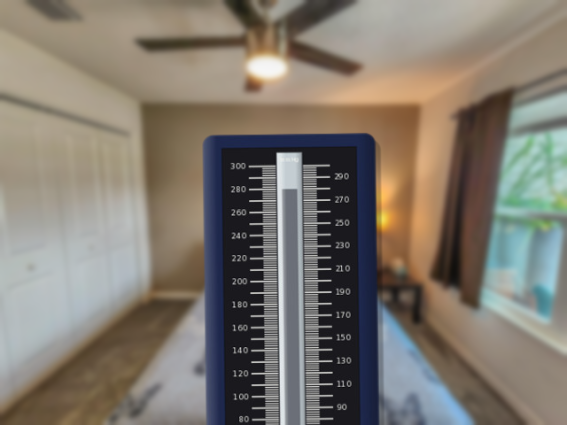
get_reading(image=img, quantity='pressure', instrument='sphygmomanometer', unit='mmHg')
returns 280 mmHg
